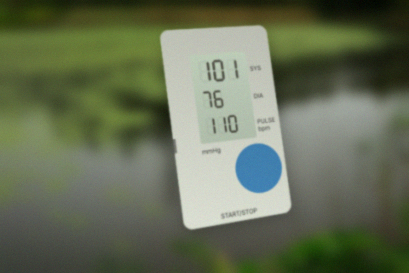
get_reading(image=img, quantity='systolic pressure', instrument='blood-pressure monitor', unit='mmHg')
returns 101 mmHg
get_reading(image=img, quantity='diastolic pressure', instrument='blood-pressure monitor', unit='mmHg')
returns 76 mmHg
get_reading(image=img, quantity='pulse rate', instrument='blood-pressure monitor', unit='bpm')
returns 110 bpm
